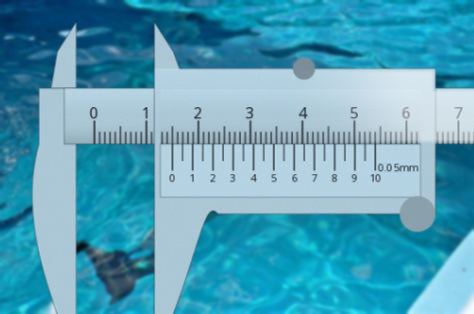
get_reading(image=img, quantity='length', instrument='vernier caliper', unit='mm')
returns 15.0 mm
